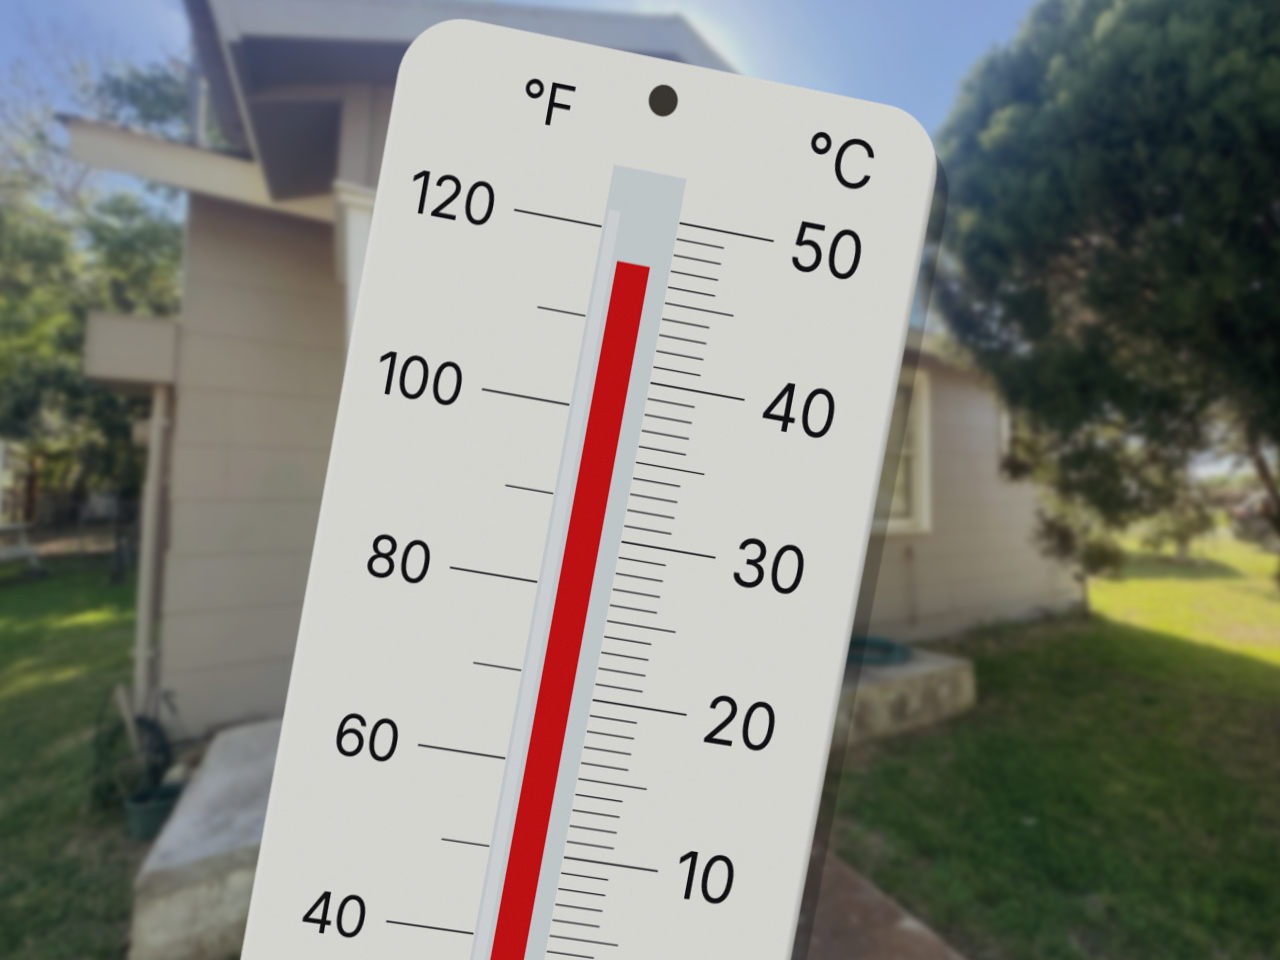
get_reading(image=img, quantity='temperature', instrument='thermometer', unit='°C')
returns 47 °C
